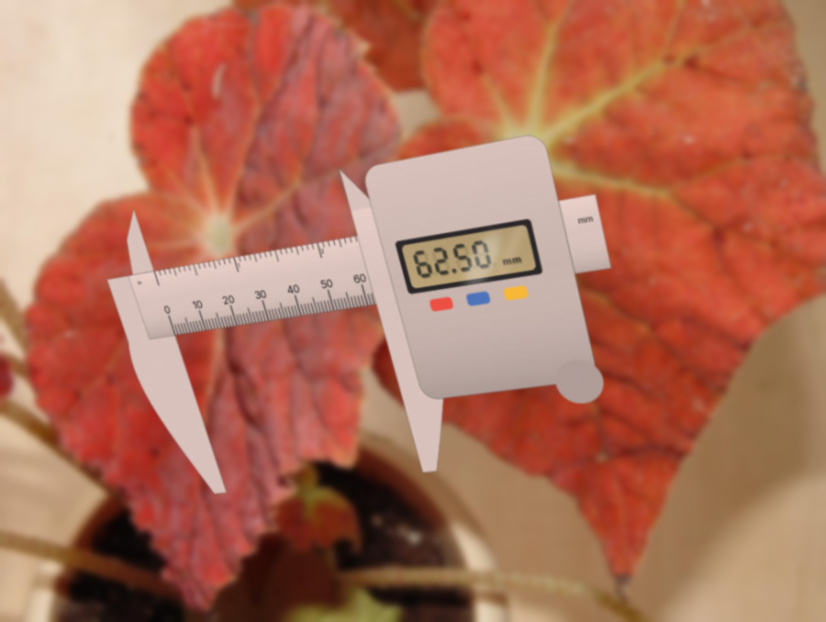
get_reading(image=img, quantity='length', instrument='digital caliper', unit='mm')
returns 62.50 mm
